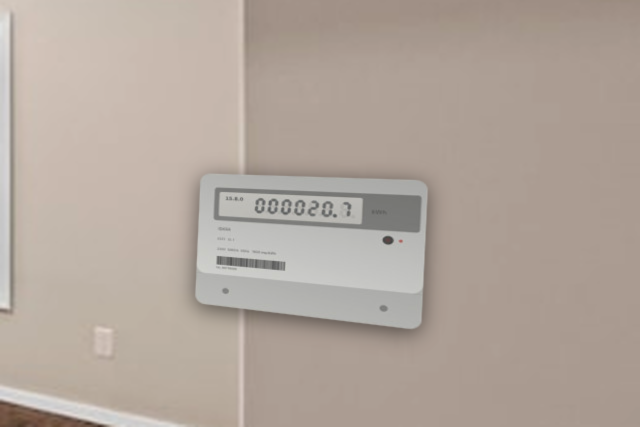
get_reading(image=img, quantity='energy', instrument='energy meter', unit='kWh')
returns 20.7 kWh
